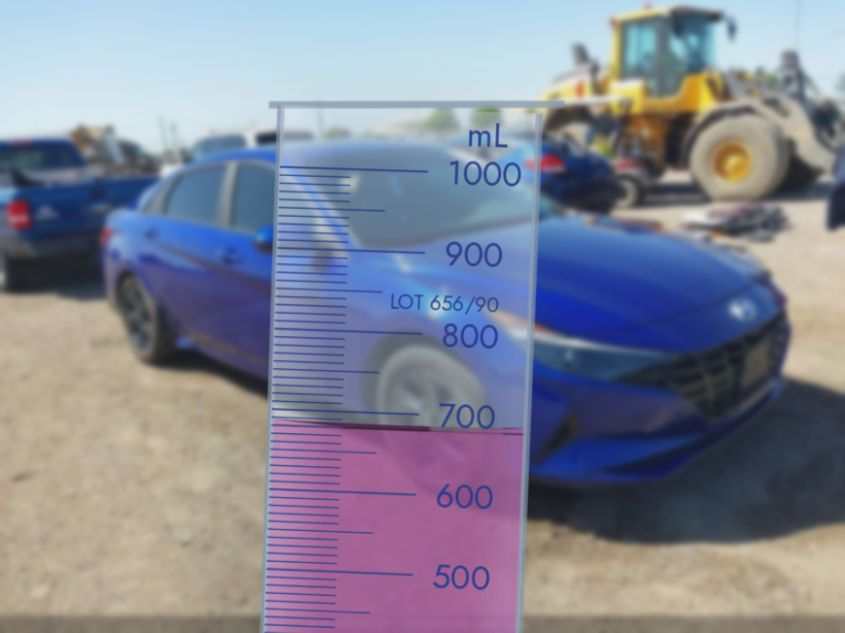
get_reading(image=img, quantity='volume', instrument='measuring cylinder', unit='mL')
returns 680 mL
